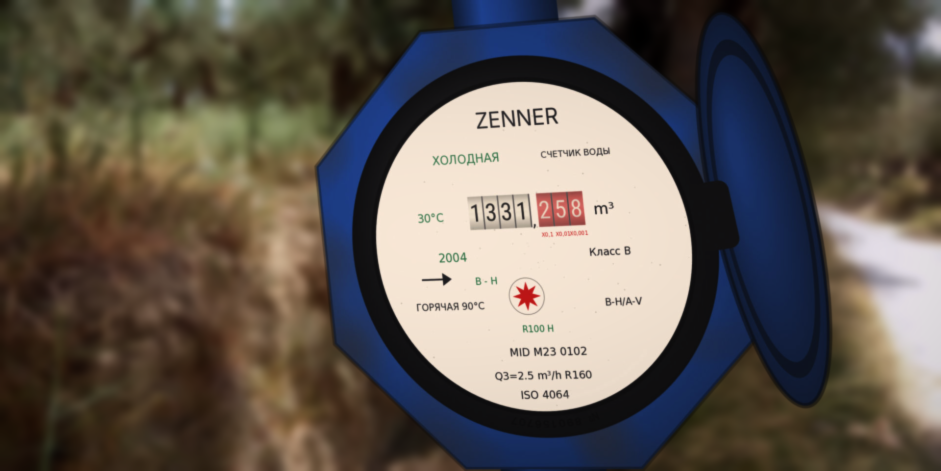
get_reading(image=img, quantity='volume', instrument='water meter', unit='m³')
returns 1331.258 m³
